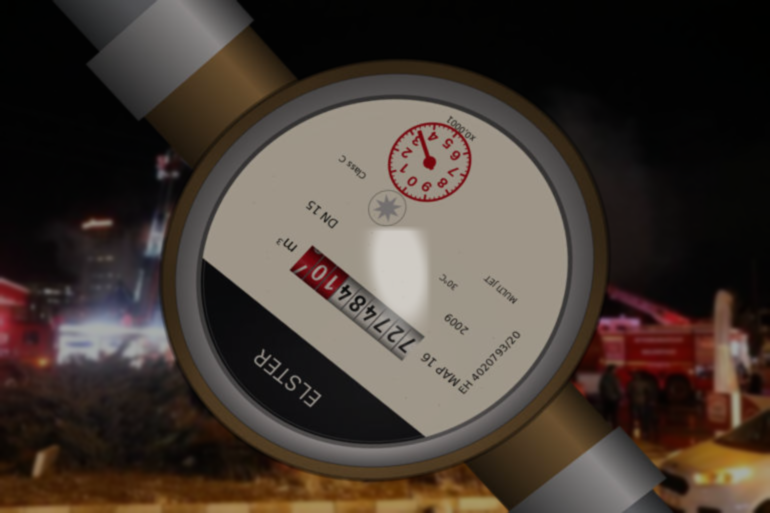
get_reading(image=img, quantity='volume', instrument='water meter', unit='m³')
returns 727484.1073 m³
